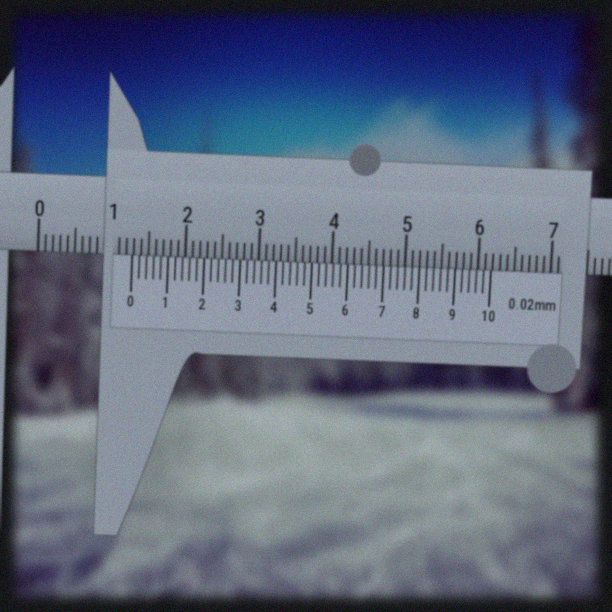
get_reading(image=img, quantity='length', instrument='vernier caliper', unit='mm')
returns 12.8 mm
